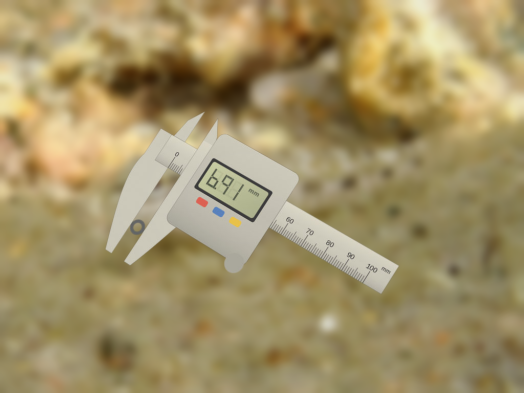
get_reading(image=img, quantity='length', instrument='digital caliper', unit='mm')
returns 6.91 mm
